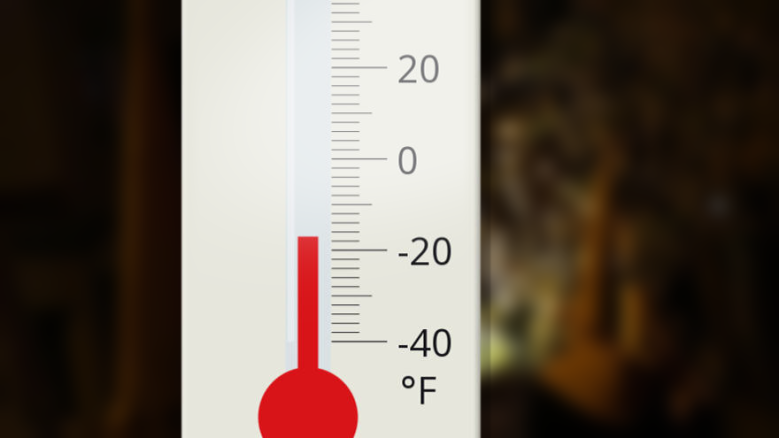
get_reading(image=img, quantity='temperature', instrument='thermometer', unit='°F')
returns -17 °F
